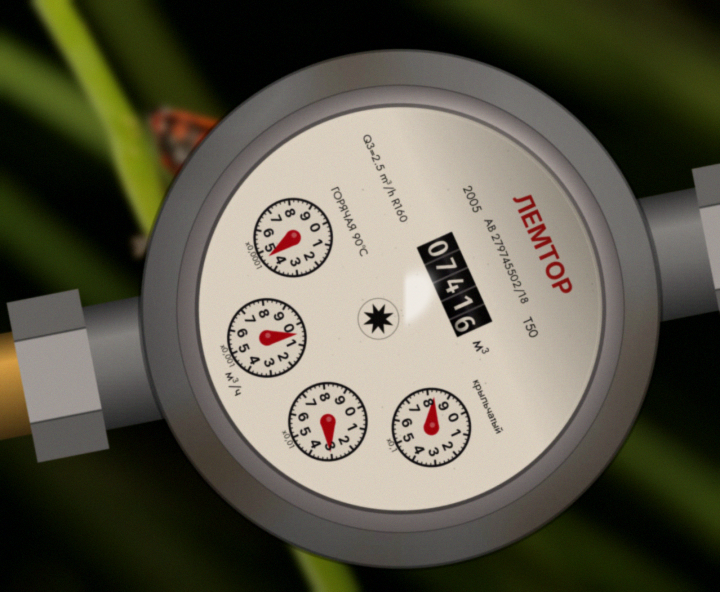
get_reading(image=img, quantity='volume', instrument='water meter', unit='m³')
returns 7415.8304 m³
